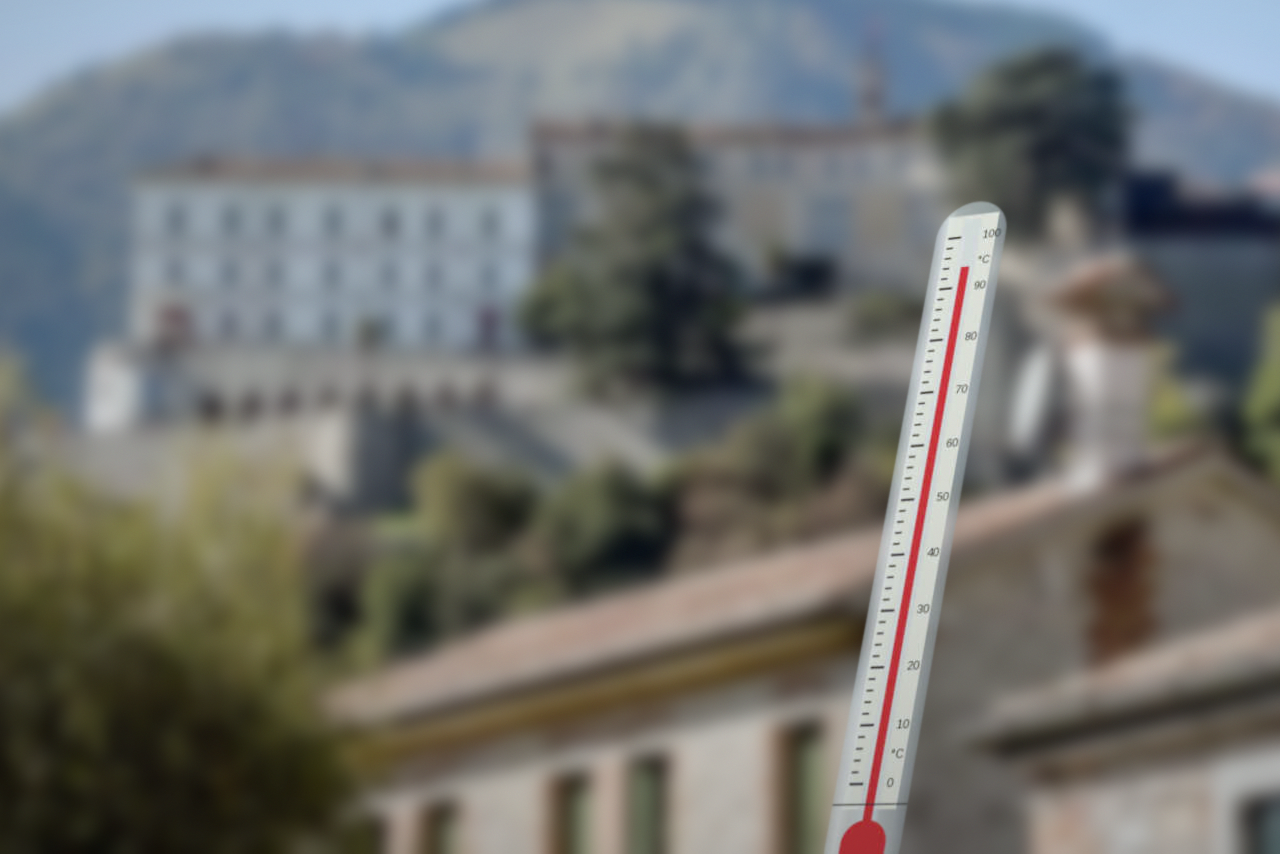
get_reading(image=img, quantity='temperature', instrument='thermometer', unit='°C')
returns 94 °C
